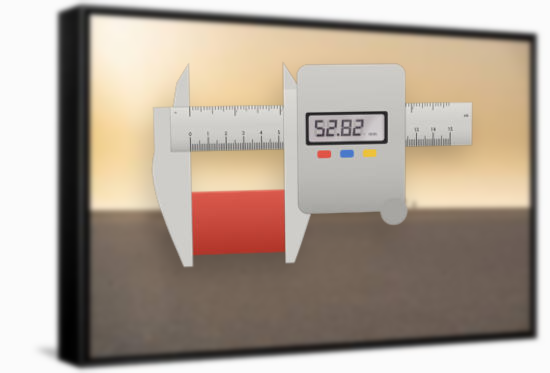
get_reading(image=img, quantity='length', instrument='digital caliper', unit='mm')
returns 52.82 mm
